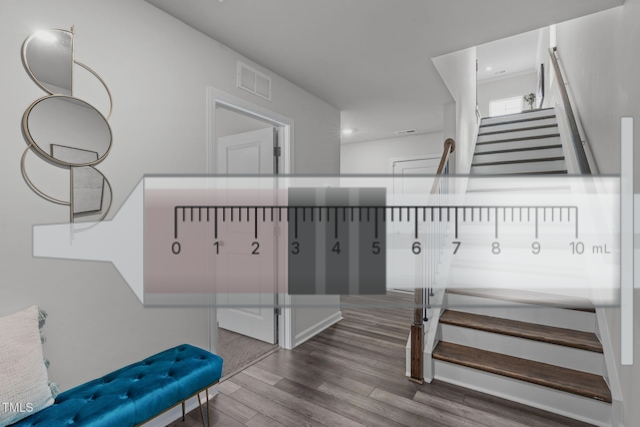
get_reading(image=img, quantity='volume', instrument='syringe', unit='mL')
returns 2.8 mL
